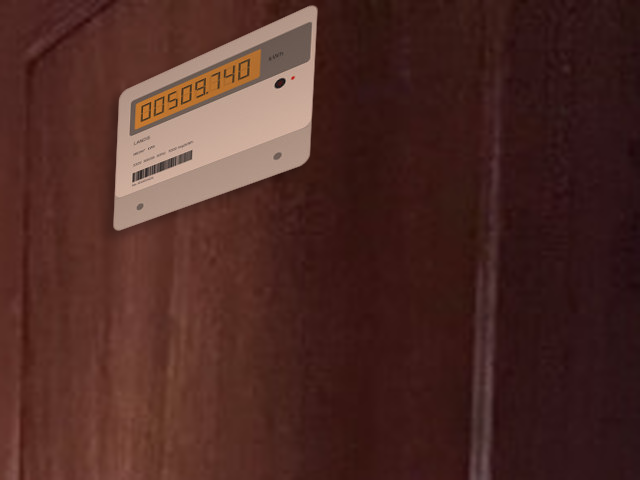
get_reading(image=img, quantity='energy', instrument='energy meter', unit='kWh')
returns 509.740 kWh
